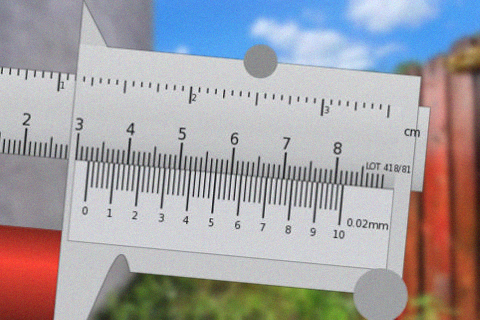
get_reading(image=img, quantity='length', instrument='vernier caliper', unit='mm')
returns 32.5 mm
